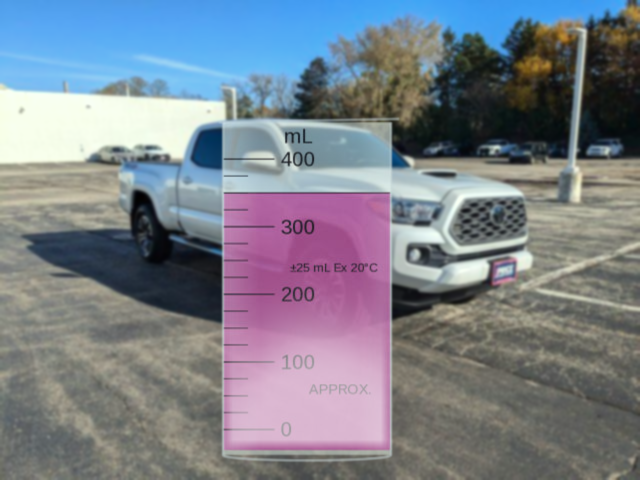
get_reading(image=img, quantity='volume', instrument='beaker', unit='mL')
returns 350 mL
